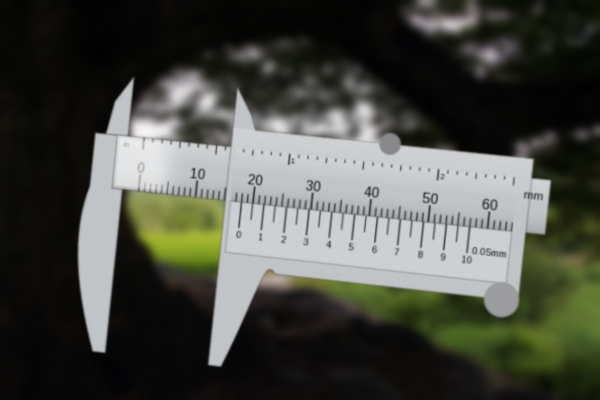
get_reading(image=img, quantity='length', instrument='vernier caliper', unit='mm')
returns 18.0 mm
